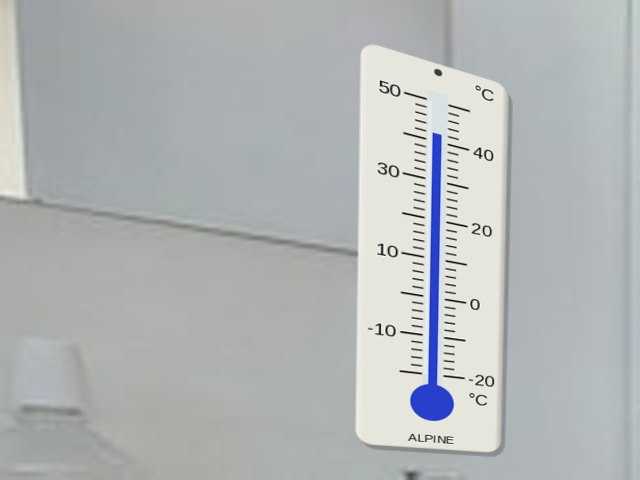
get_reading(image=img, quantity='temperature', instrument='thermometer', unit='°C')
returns 42 °C
